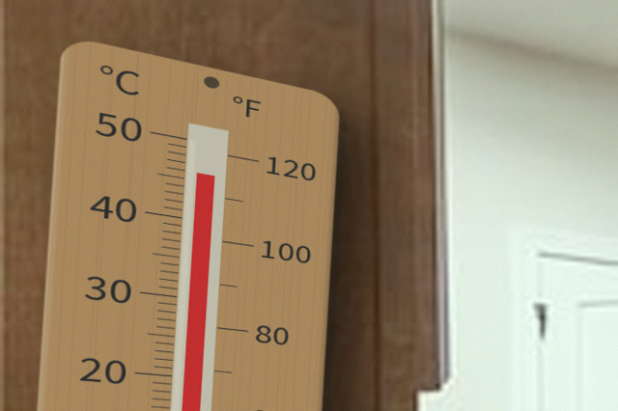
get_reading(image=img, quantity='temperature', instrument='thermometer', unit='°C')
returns 46 °C
